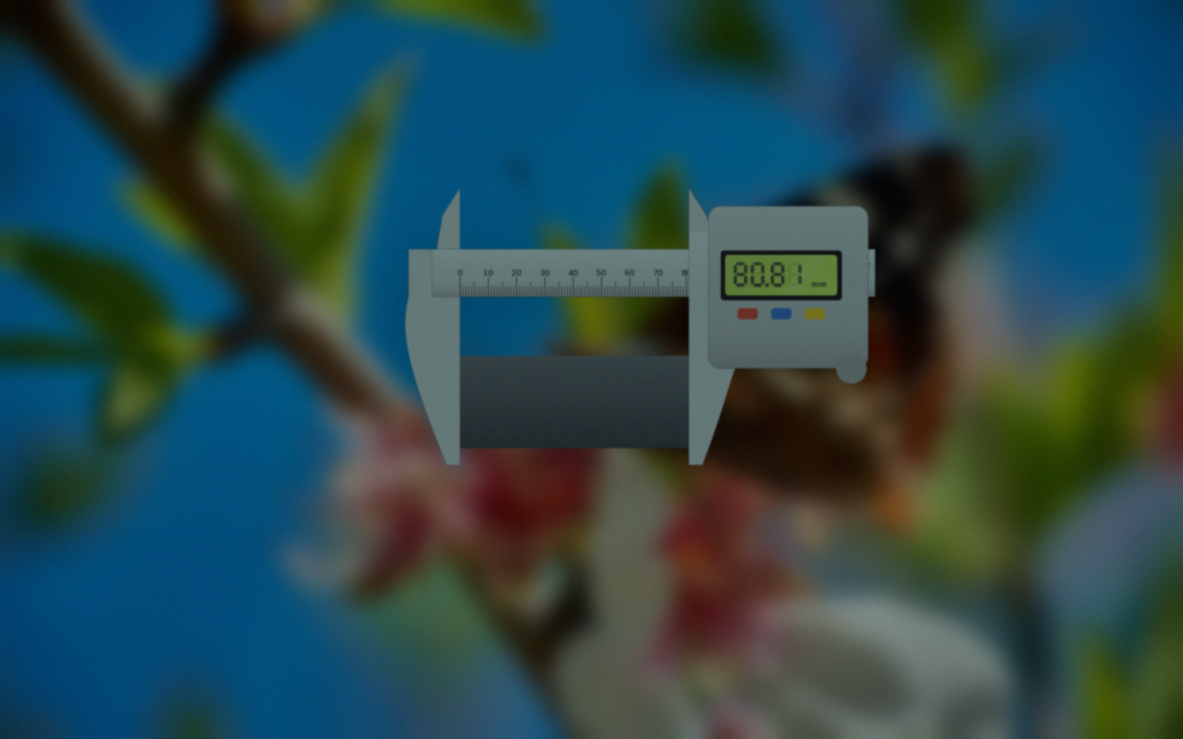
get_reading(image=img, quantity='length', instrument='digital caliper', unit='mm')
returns 80.81 mm
